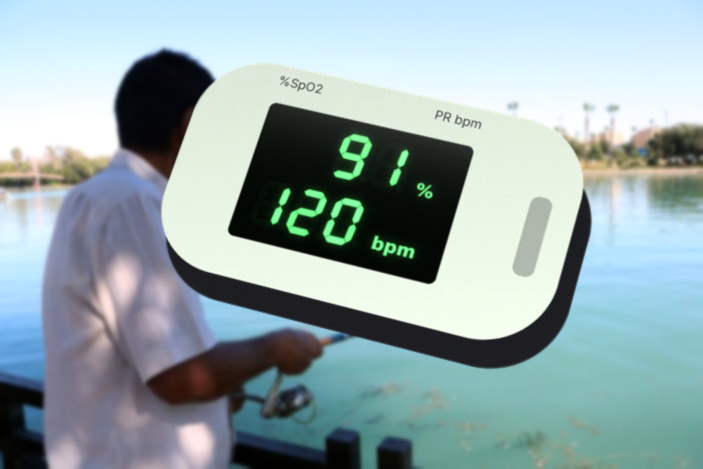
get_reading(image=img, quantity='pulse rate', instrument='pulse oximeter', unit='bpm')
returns 120 bpm
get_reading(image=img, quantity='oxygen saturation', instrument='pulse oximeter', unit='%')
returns 91 %
